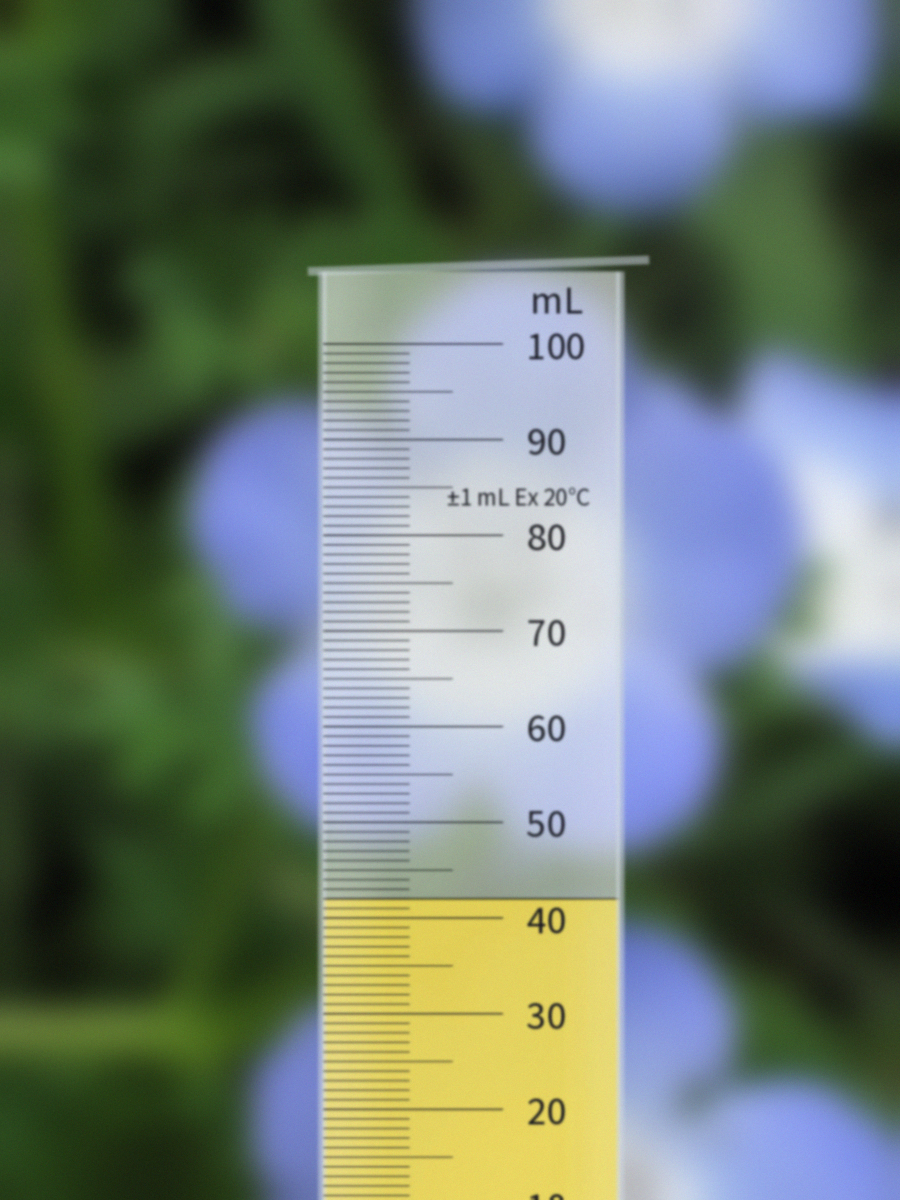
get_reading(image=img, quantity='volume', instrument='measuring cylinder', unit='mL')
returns 42 mL
